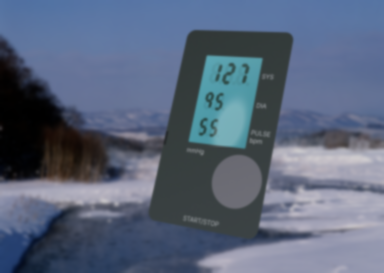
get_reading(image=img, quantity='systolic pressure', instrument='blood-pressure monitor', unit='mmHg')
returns 127 mmHg
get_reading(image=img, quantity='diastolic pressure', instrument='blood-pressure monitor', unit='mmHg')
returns 95 mmHg
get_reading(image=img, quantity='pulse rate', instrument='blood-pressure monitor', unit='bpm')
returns 55 bpm
